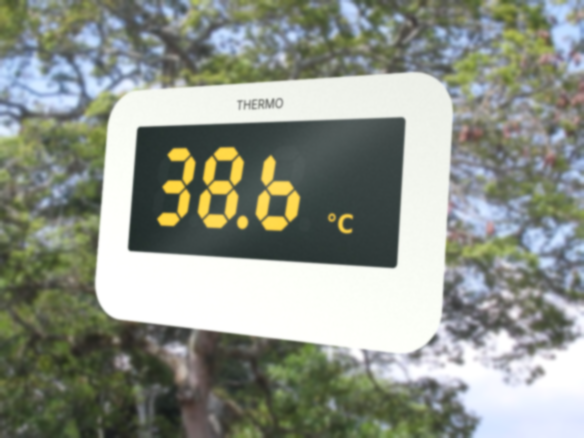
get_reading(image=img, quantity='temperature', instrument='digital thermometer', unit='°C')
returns 38.6 °C
